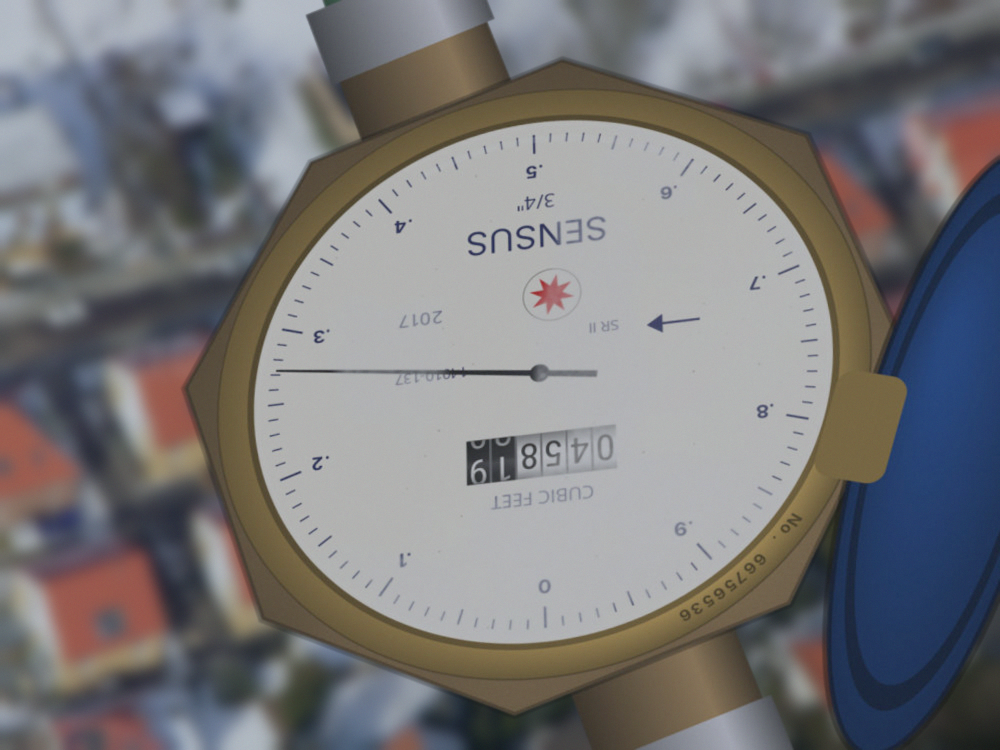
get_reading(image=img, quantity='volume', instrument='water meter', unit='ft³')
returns 45819.27 ft³
